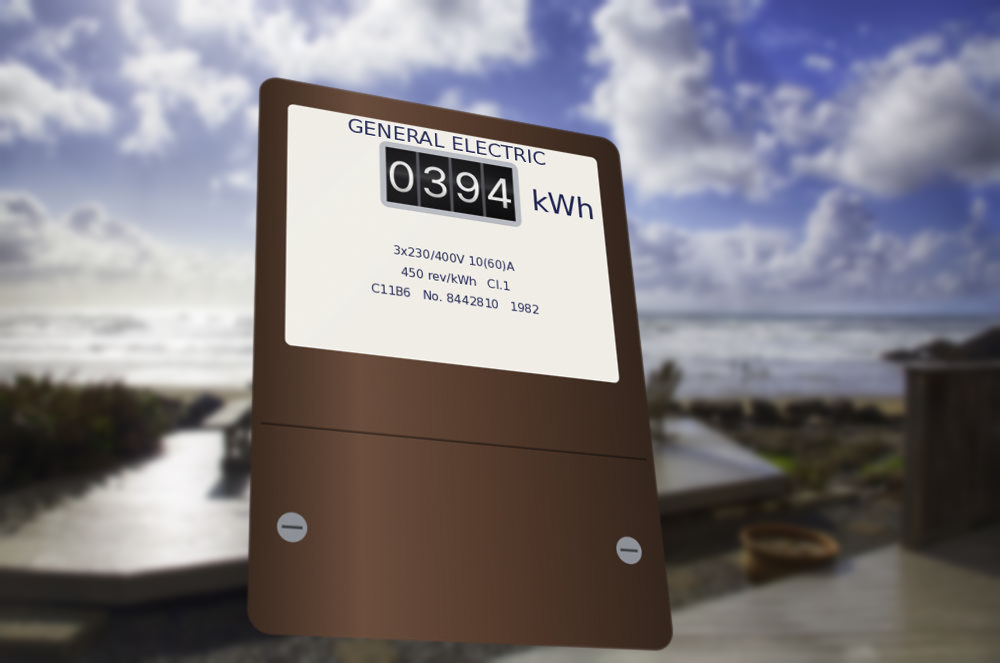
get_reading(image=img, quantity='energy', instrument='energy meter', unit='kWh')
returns 394 kWh
